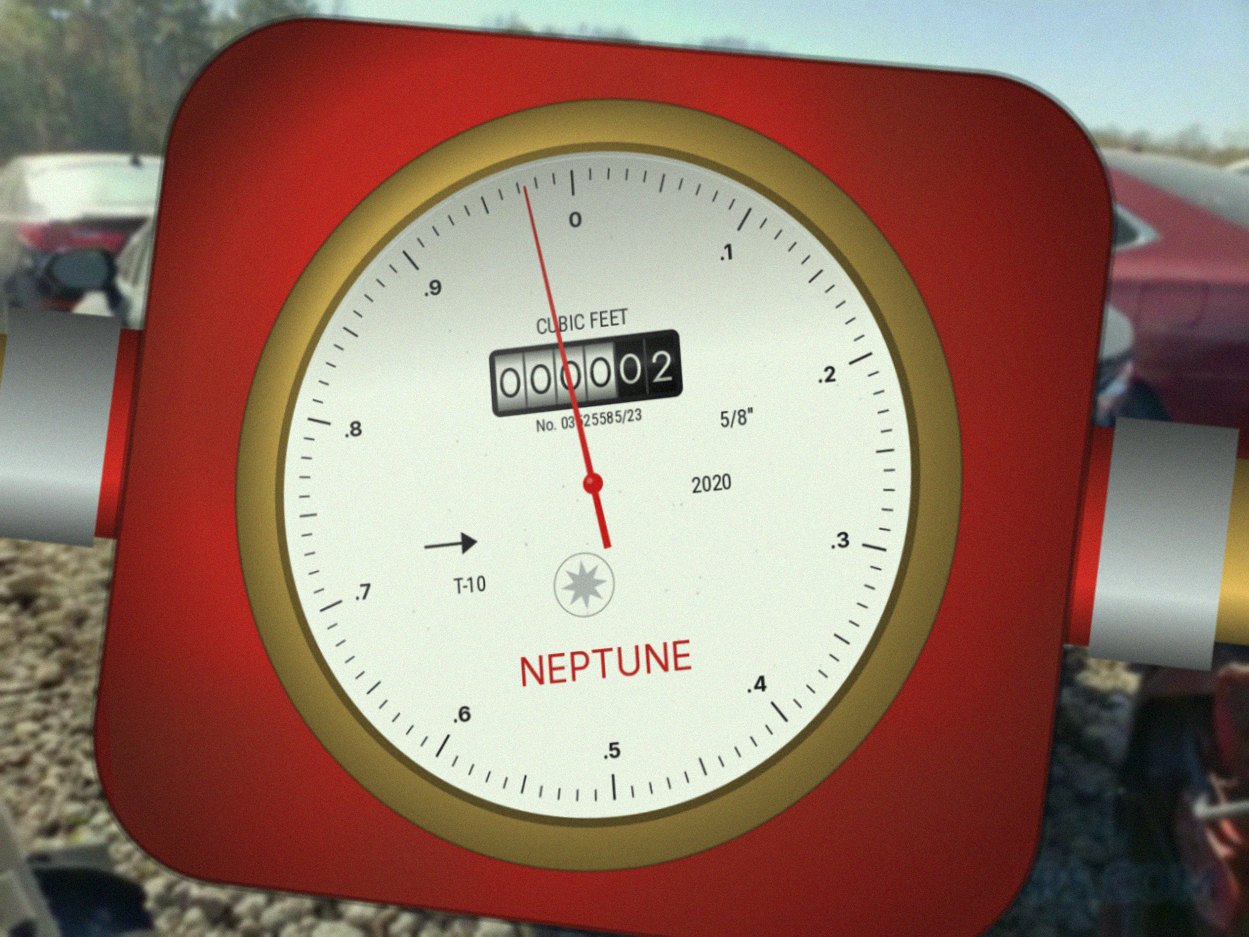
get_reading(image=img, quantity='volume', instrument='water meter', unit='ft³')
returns 1.97 ft³
